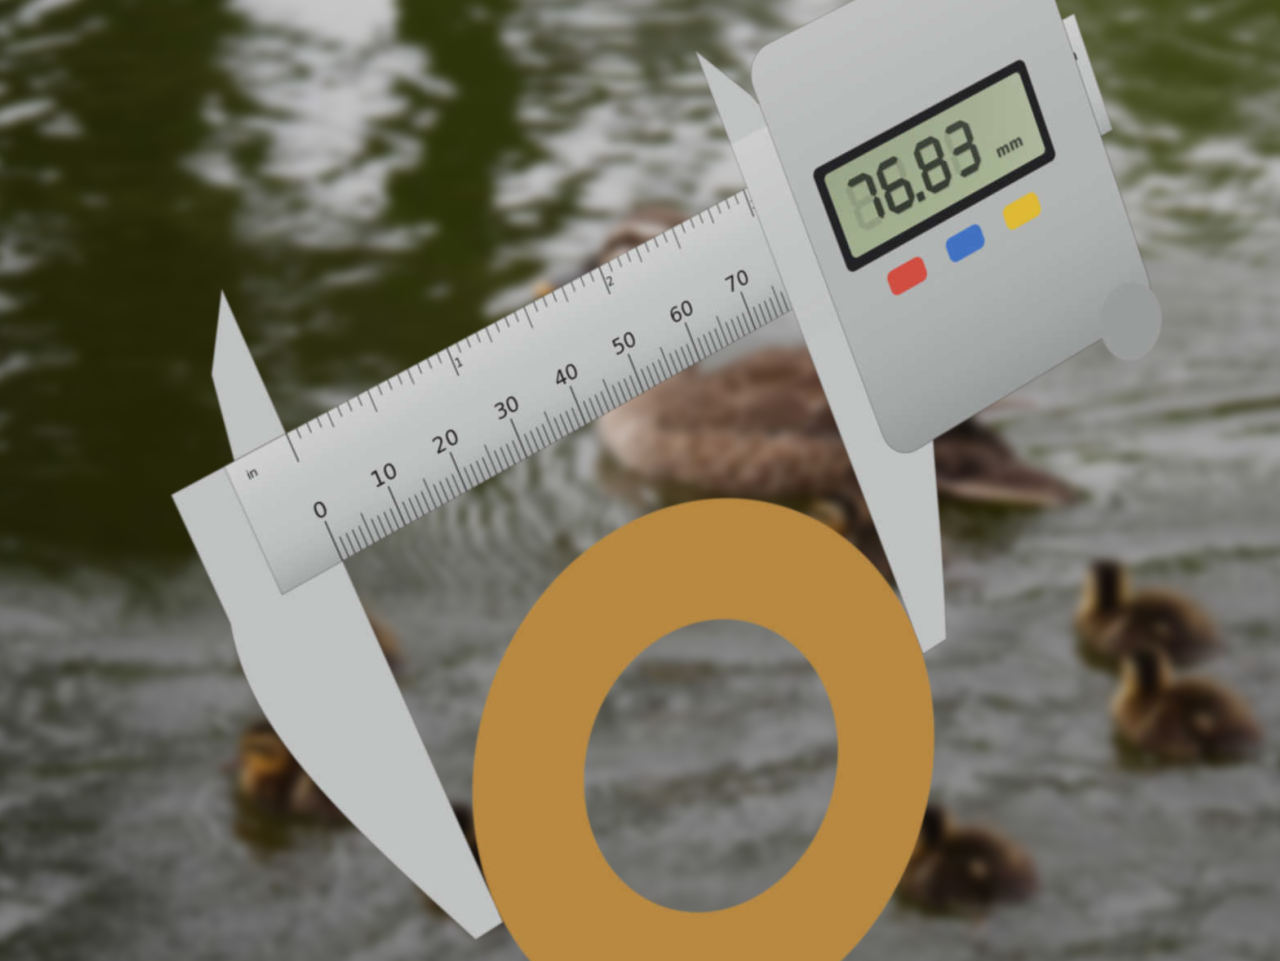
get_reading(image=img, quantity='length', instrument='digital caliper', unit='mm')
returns 76.83 mm
